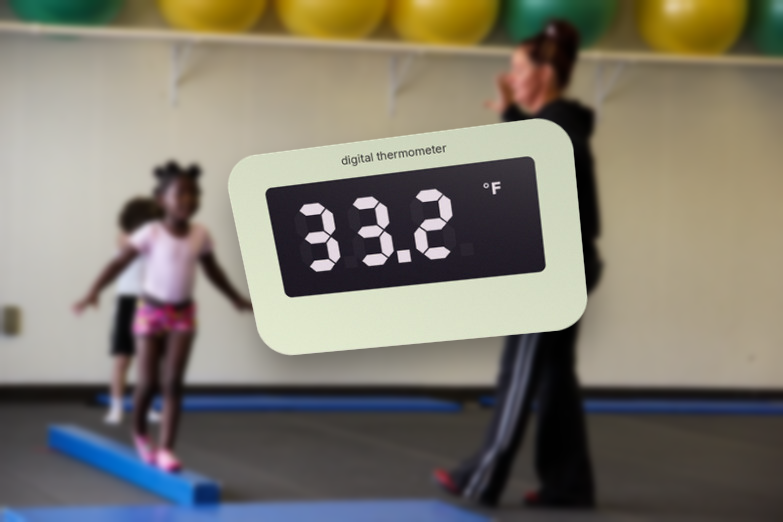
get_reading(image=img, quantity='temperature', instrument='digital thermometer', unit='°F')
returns 33.2 °F
